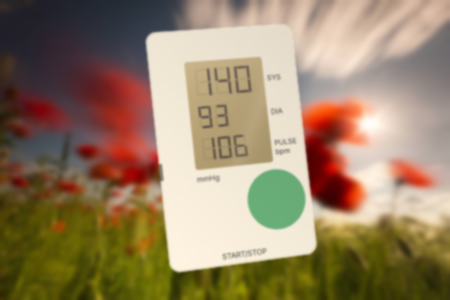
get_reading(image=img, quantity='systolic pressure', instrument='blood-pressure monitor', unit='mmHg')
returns 140 mmHg
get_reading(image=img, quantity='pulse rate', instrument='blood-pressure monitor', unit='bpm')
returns 106 bpm
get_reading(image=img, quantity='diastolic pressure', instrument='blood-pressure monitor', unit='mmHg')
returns 93 mmHg
